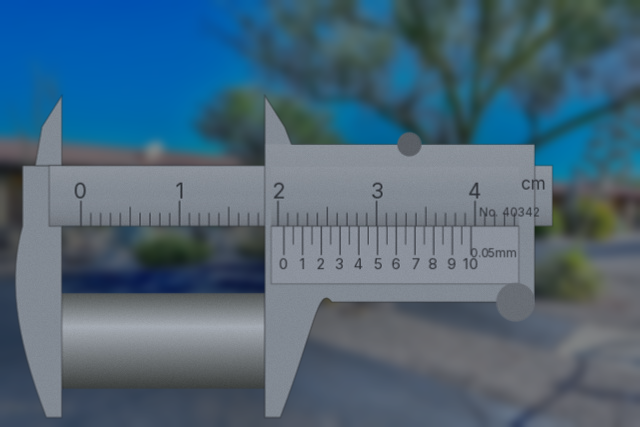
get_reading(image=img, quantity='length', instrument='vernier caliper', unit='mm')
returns 20.6 mm
